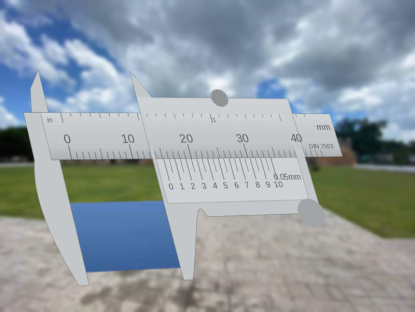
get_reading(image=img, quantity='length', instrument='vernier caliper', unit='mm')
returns 15.2 mm
